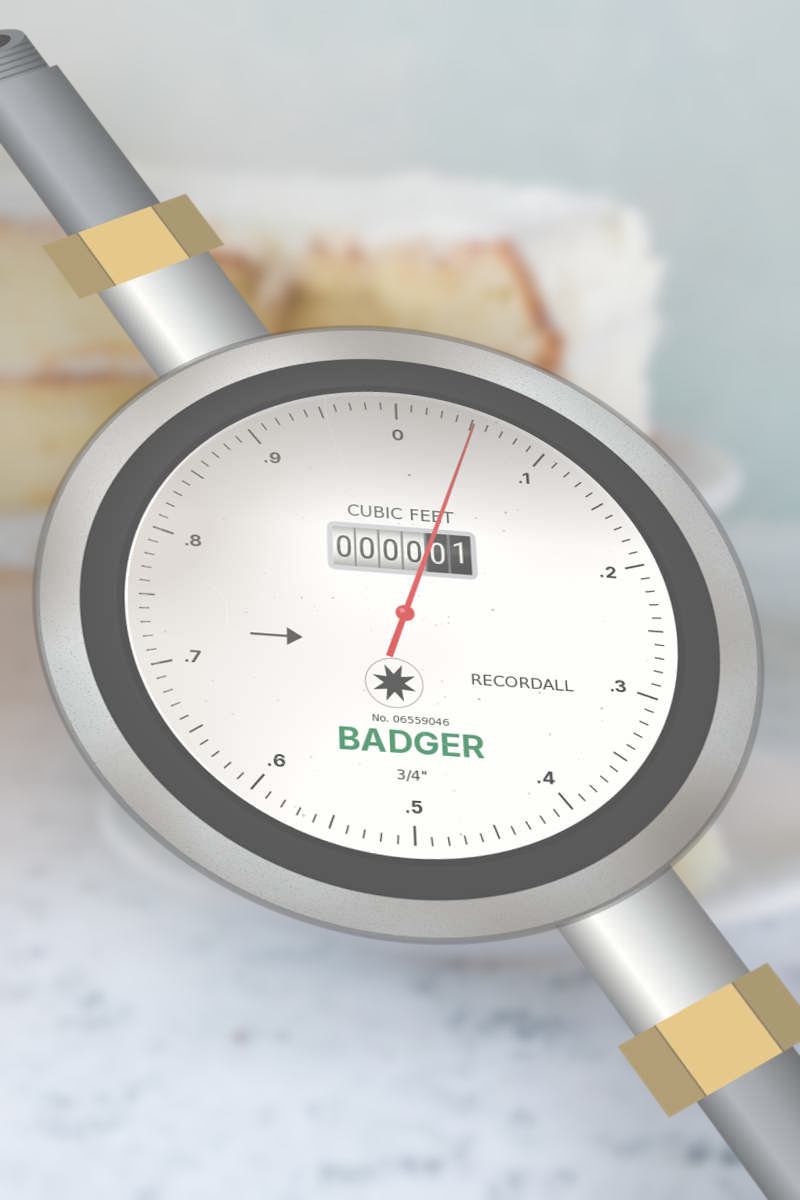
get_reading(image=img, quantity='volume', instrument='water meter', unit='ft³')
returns 1.05 ft³
